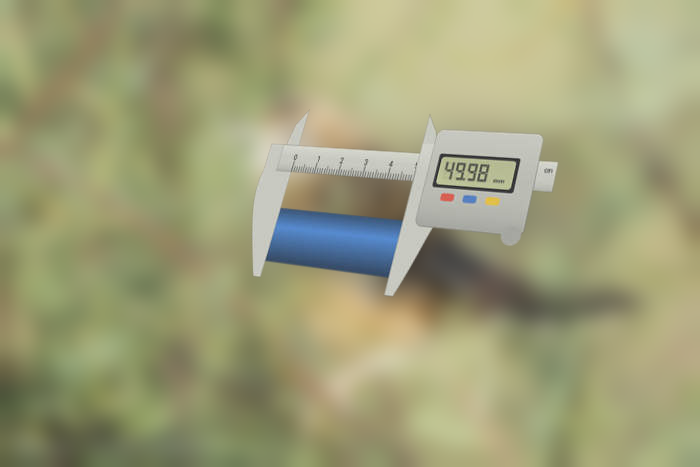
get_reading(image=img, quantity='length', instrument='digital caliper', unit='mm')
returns 49.98 mm
